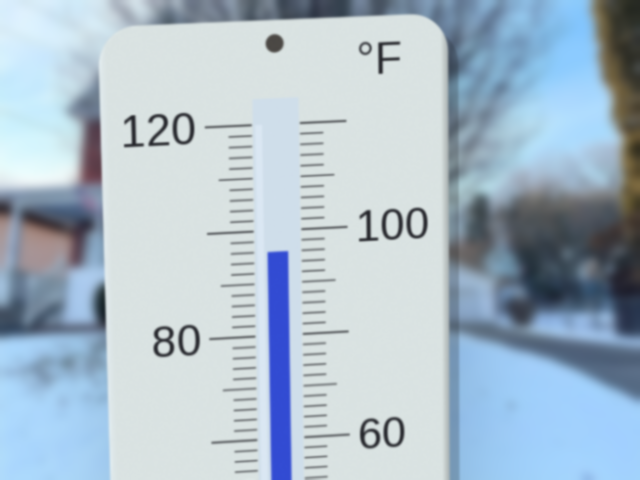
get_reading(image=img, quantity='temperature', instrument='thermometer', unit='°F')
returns 96 °F
